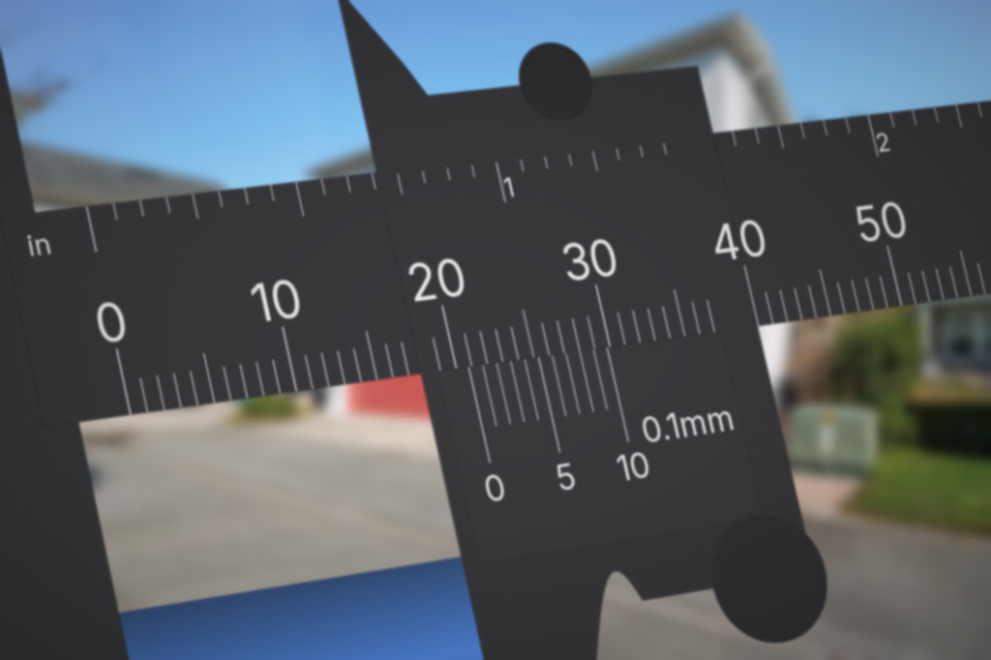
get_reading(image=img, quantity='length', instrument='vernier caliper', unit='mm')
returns 20.8 mm
